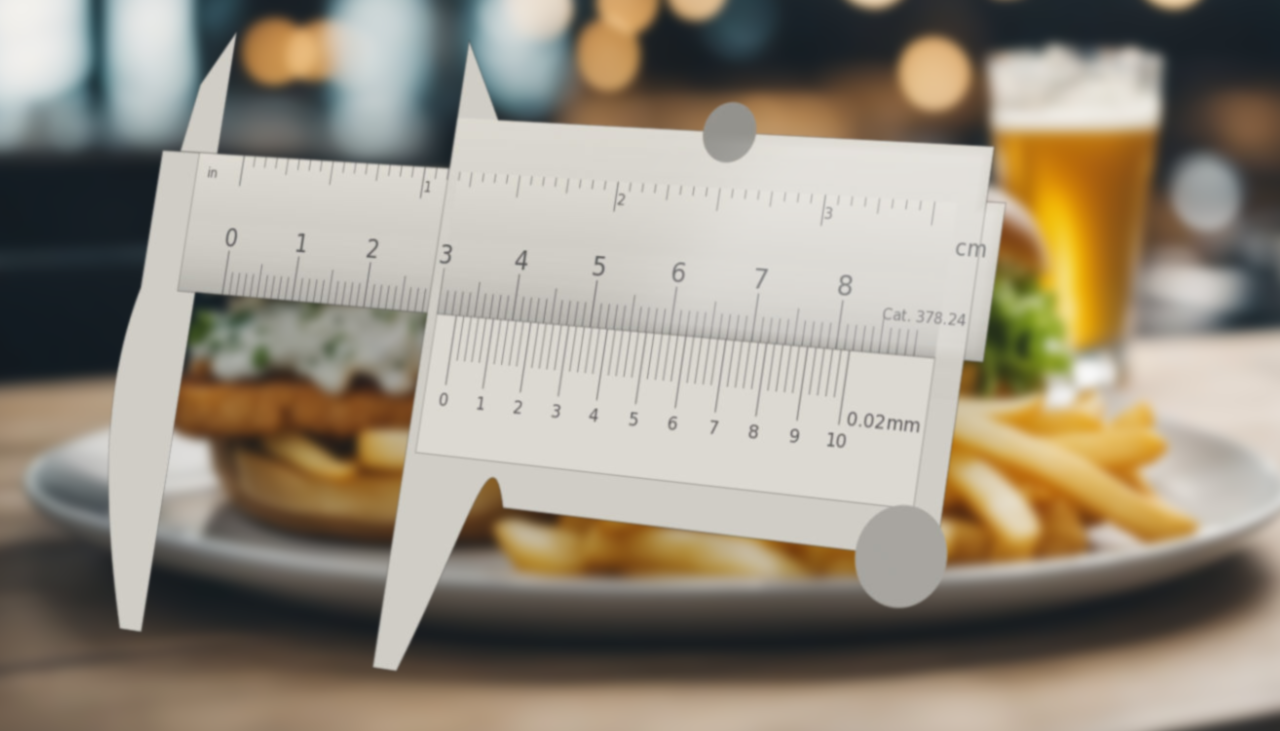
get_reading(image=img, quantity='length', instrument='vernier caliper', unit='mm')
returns 32.6 mm
